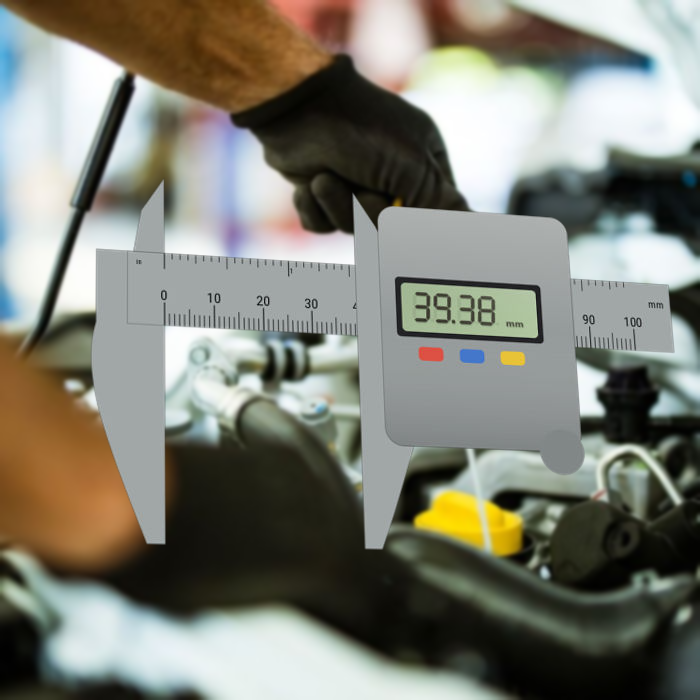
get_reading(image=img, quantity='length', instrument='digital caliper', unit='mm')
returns 39.38 mm
